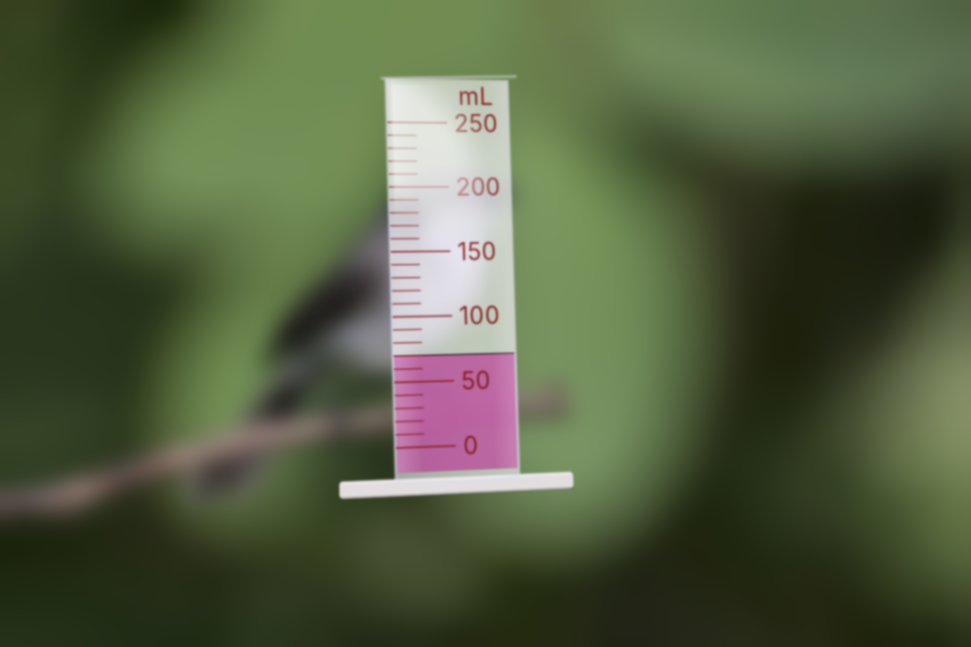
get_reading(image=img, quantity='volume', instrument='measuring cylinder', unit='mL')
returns 70 mL
